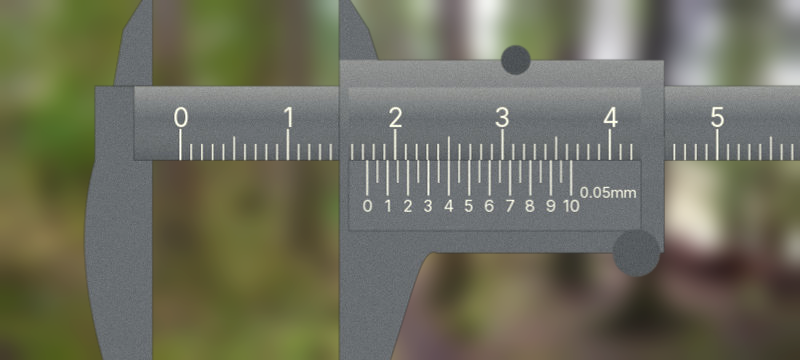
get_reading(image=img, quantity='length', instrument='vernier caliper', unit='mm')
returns 17.4 mm
